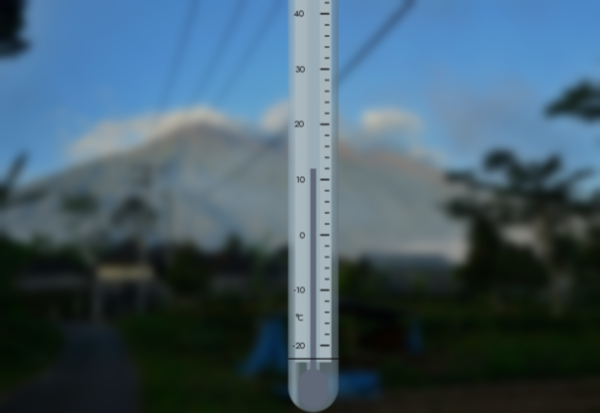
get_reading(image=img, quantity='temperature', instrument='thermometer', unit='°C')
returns 12 °C
